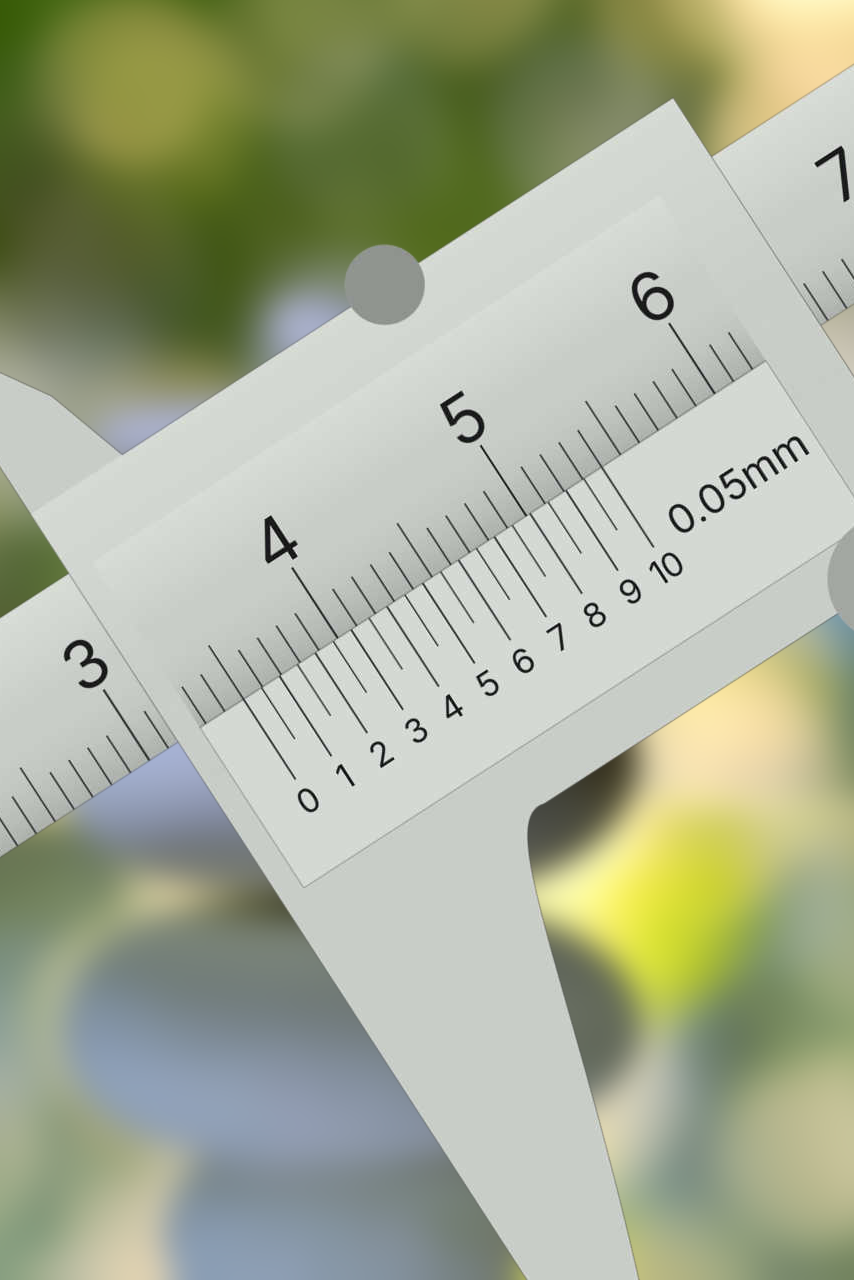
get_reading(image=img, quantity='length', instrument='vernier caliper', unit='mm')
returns 35.0 mm
